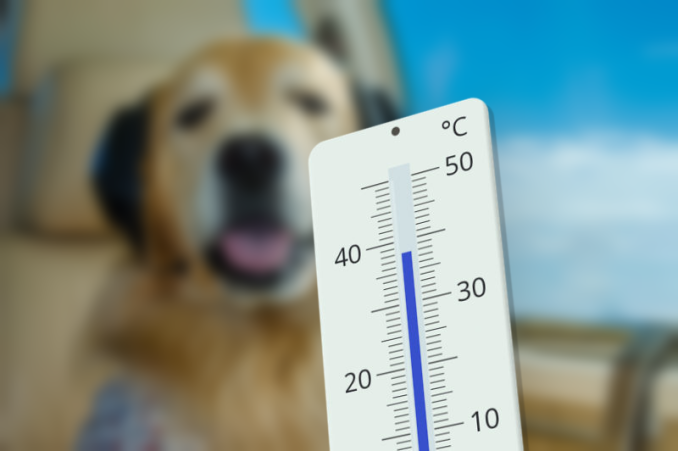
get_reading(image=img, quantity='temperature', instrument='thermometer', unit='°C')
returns 38 °C
